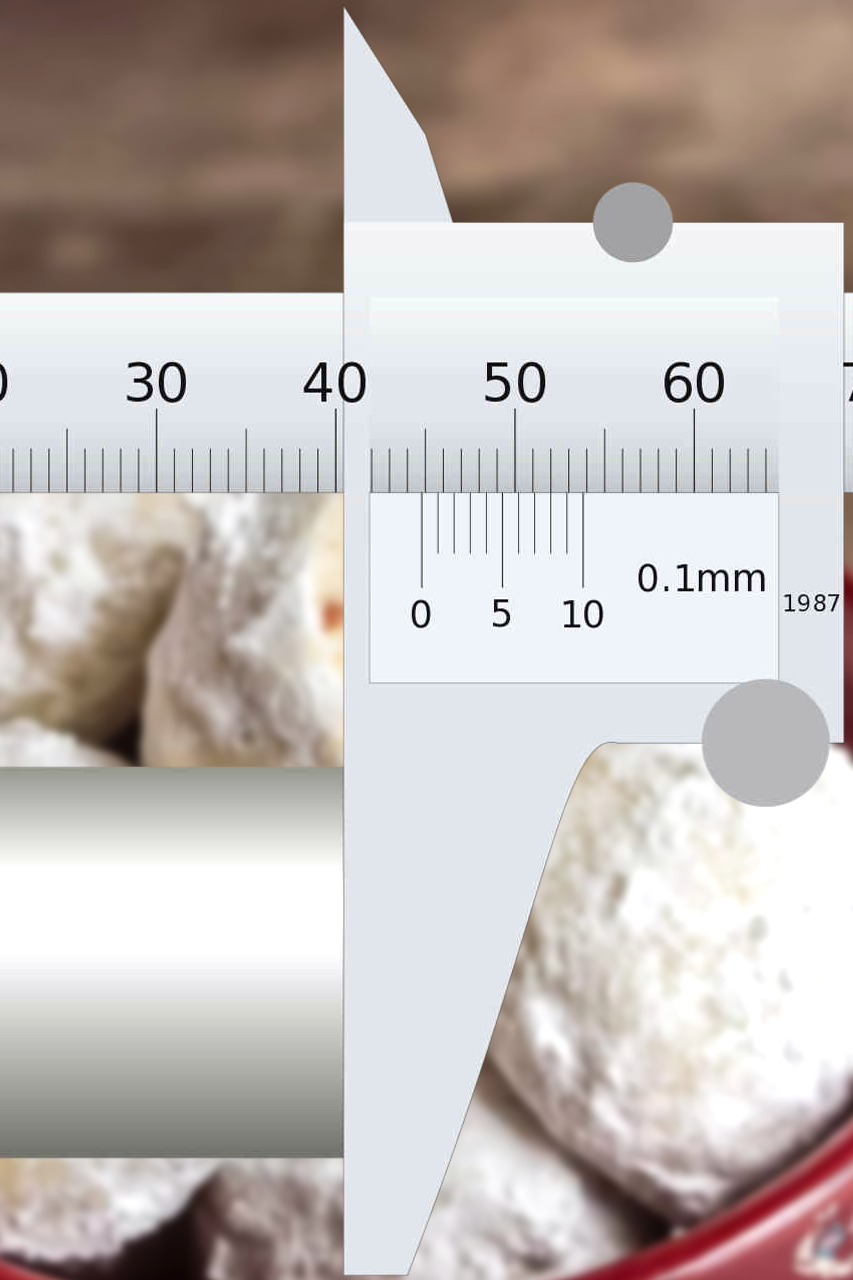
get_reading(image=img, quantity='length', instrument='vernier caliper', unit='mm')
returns 44.8 mm
